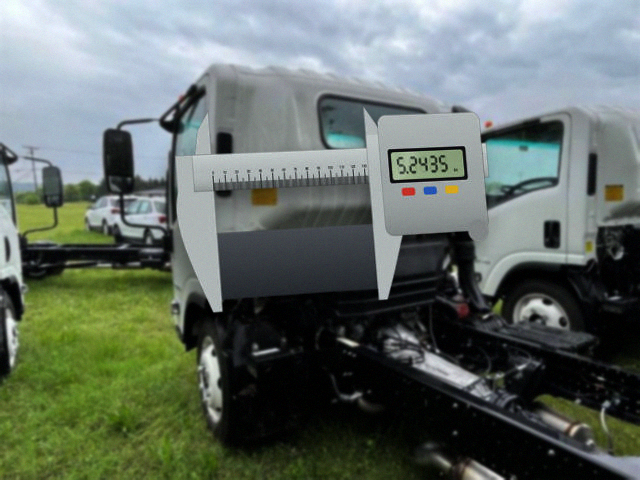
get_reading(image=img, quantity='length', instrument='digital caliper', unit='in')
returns 5.2435 in
